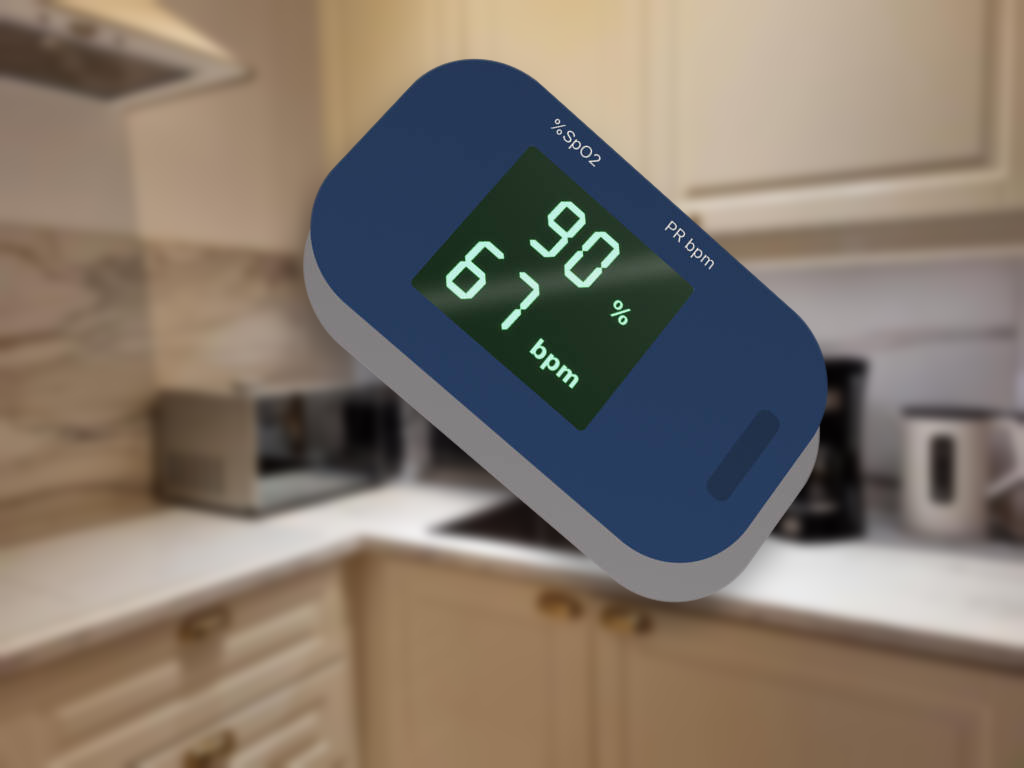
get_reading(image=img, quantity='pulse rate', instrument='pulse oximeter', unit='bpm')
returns 67 bpm
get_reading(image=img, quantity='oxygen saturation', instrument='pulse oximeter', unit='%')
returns 90 %
